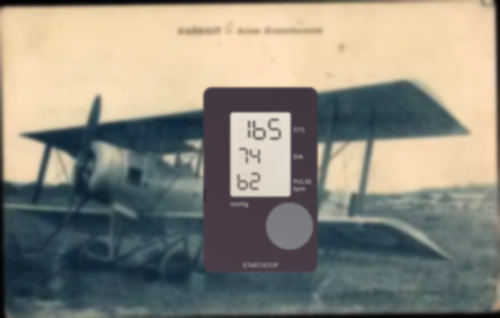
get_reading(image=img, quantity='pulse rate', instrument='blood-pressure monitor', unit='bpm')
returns 62 bpm
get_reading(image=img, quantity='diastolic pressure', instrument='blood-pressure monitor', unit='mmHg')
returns 74 mmHg
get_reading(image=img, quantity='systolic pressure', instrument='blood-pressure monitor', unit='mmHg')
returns 165 mmHg
